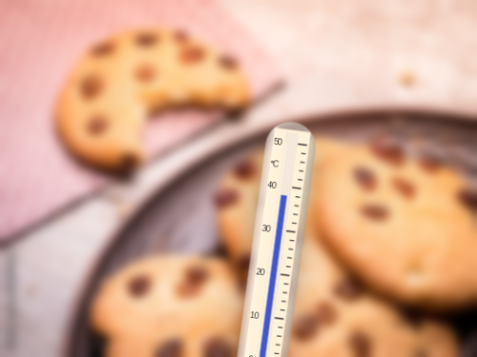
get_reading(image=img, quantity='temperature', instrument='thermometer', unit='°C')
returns 38 °C
